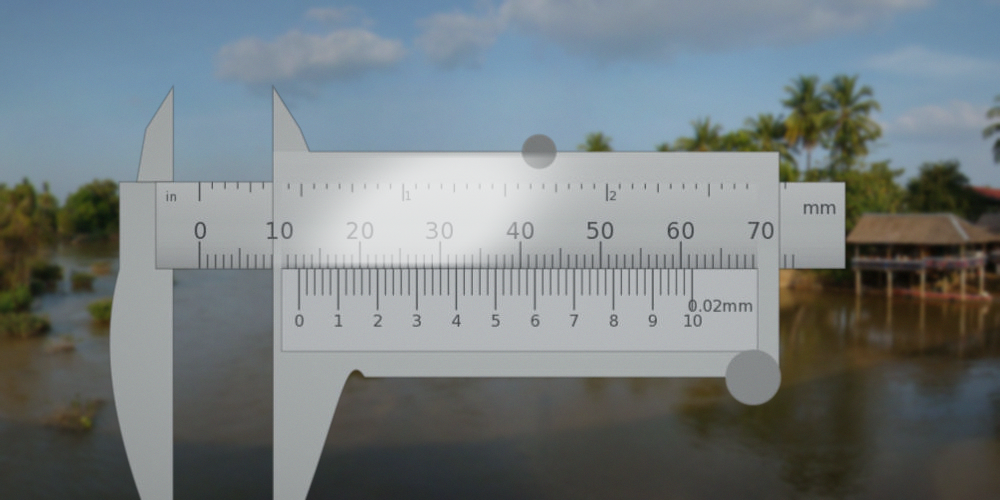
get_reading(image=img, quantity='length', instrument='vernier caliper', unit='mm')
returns 12.4 mm
